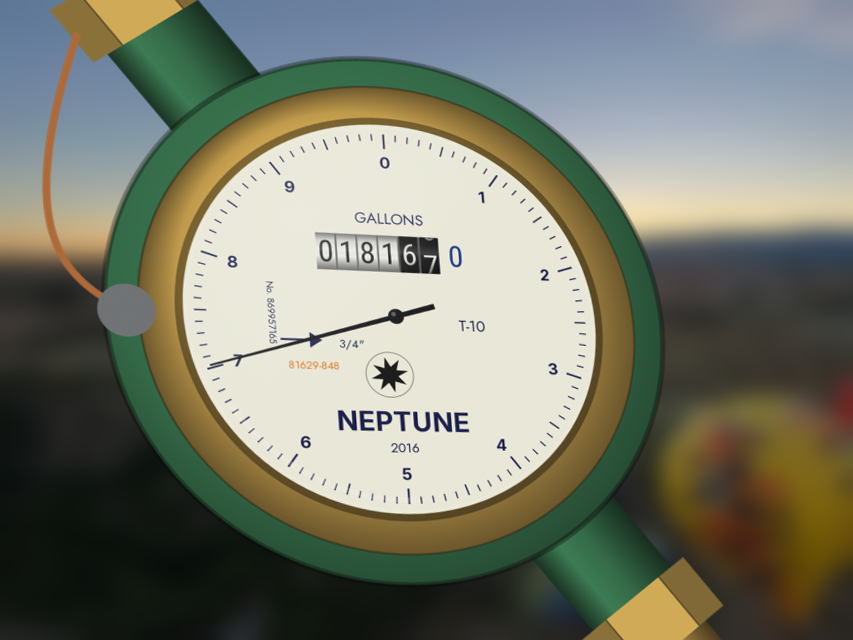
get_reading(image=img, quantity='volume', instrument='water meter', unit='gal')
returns 181667.0 gal
